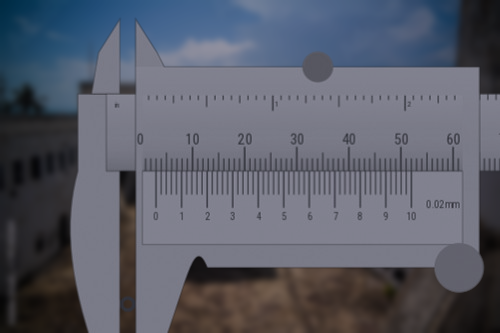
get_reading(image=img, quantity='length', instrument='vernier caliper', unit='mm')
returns 3.0 mm
